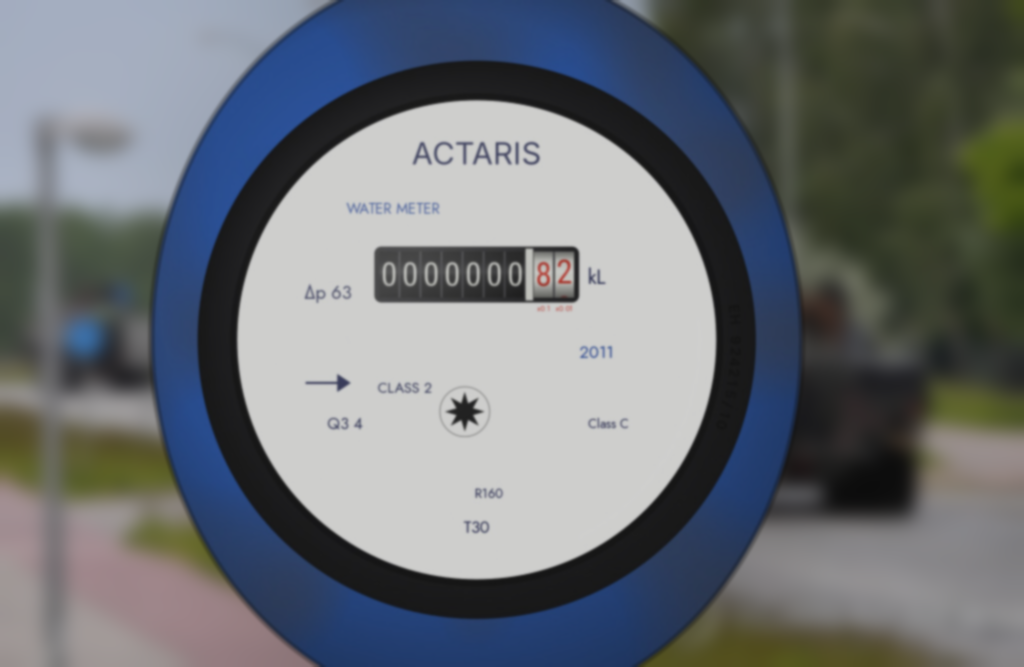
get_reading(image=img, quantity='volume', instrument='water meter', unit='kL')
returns 0.82 kL
